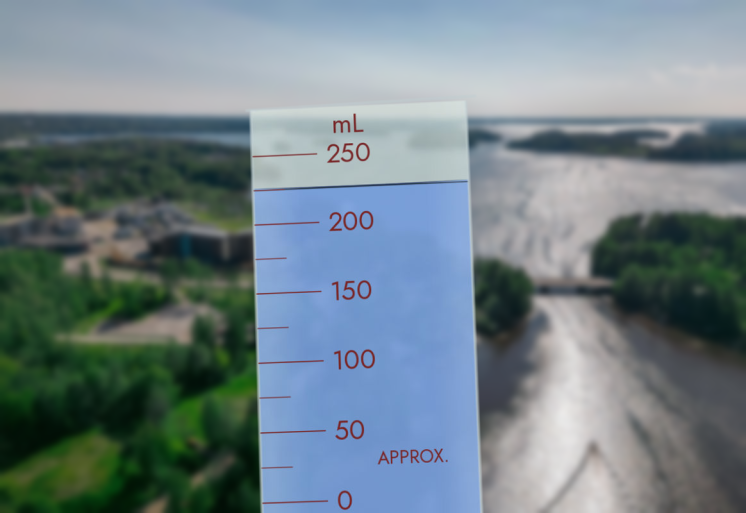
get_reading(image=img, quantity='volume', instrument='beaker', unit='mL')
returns 225 mL
